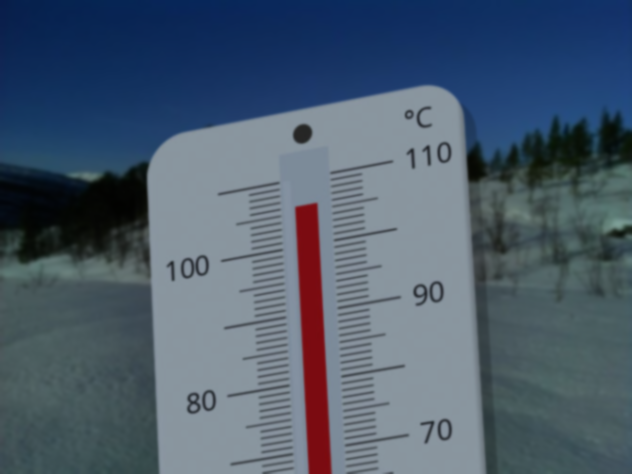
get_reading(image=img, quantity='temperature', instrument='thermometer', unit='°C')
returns 106 °C
